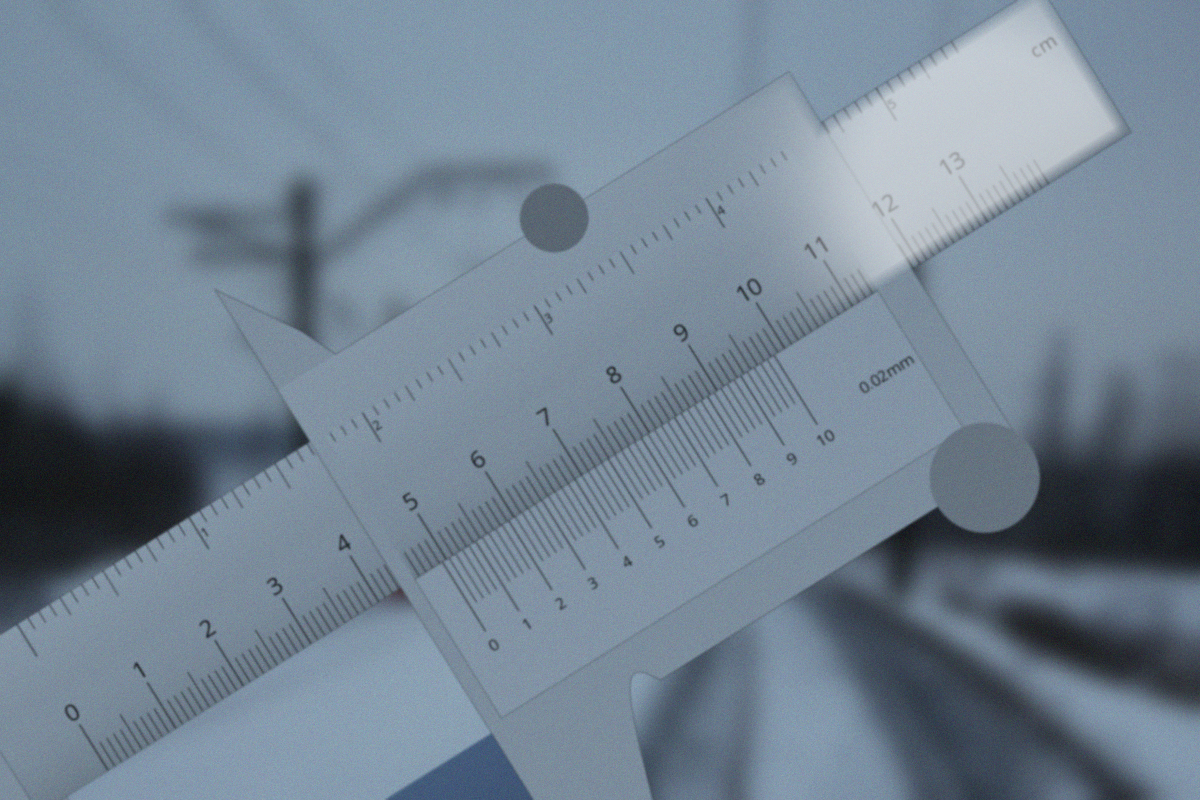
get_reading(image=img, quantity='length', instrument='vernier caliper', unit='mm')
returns 49.4 mm
